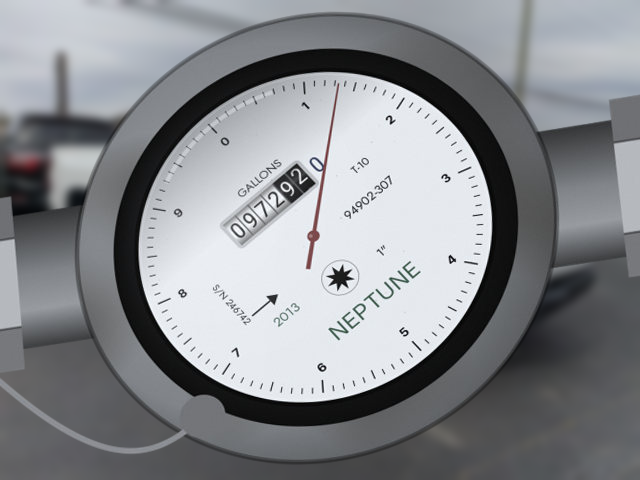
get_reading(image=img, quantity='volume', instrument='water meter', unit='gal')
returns 972921.3 gal
